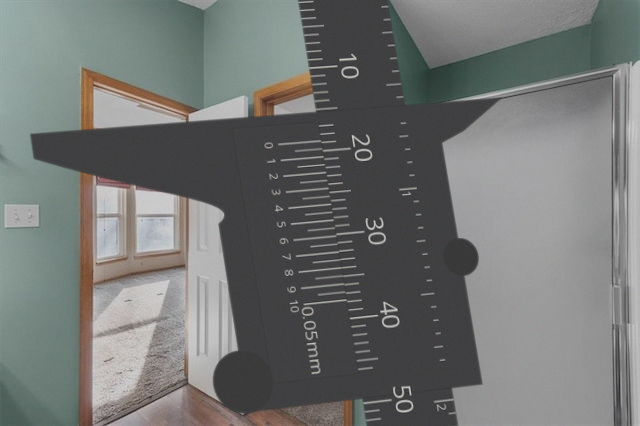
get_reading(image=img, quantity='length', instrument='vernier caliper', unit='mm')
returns 18.8 mm
